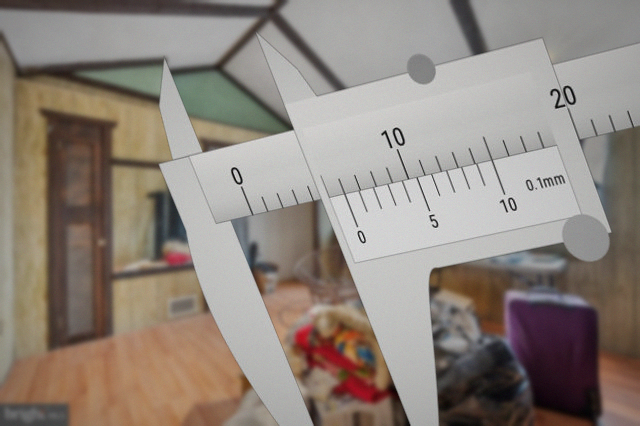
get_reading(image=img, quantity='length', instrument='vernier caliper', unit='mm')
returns 6.0 mm
